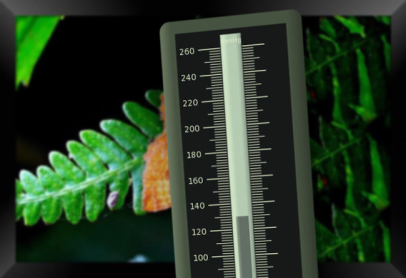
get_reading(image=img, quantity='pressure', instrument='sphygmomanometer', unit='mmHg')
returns 130 mmHg
